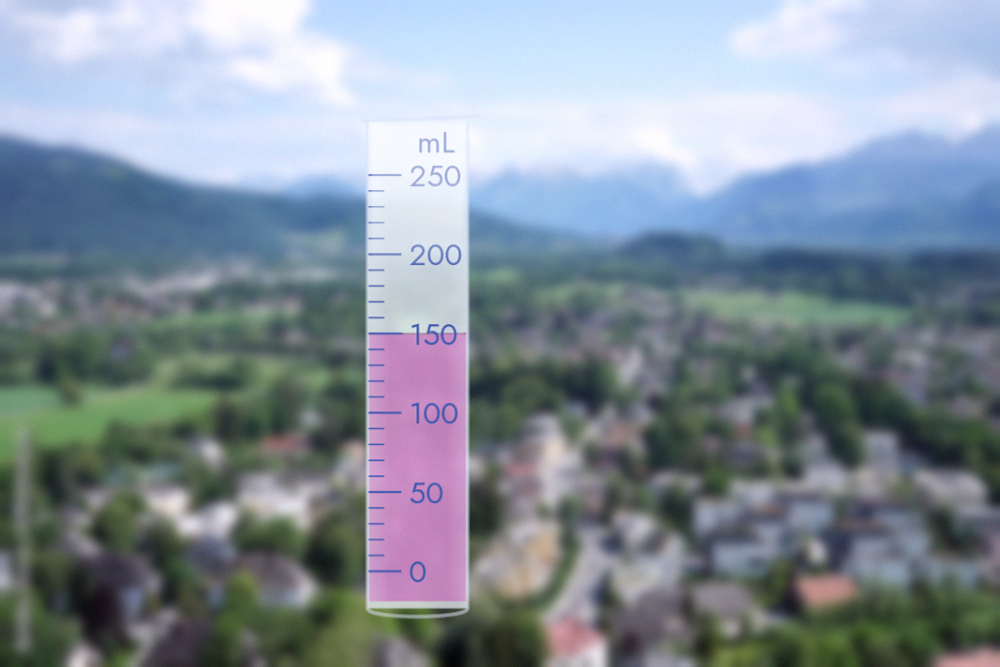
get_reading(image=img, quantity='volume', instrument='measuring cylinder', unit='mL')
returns 150 mL
